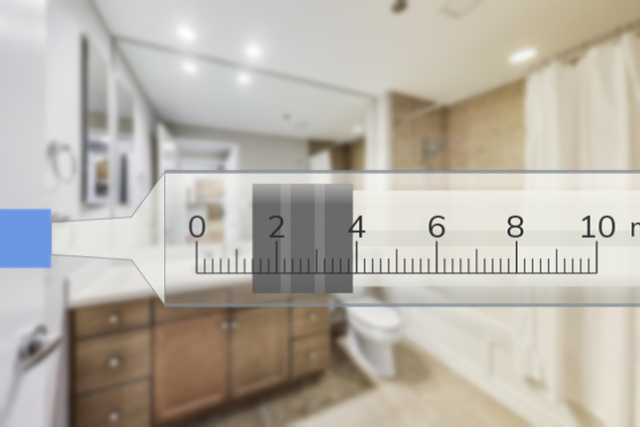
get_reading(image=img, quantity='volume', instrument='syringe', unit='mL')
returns 1.4 mL
